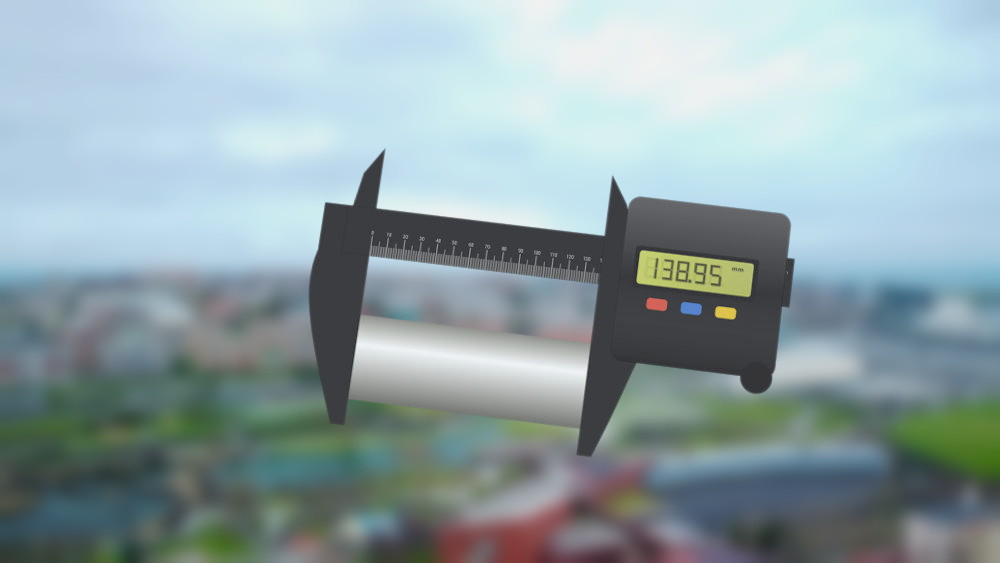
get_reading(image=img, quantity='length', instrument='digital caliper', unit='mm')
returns 138.95 mm
